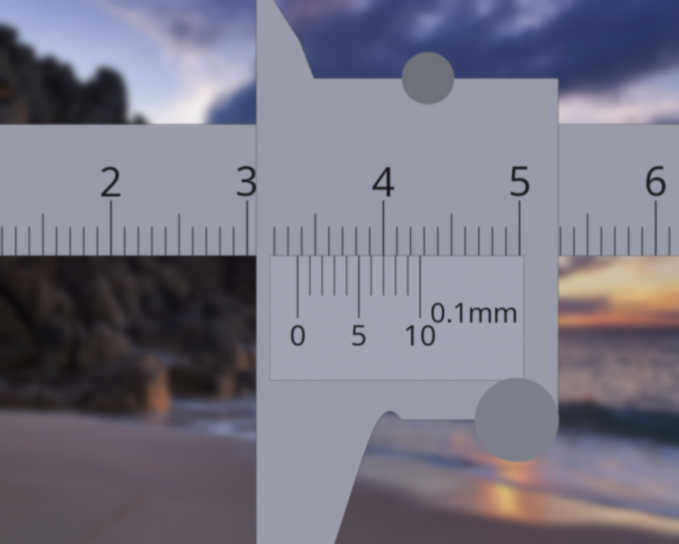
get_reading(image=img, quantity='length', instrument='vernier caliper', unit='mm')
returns 33.7 mm
